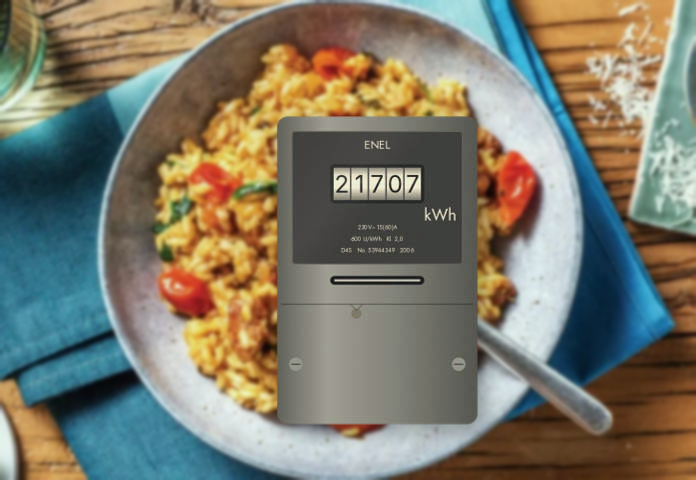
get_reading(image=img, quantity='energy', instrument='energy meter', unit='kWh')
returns 21707 kWh
